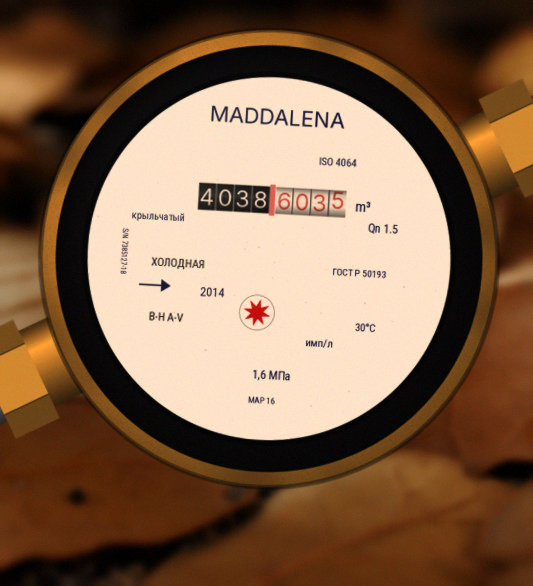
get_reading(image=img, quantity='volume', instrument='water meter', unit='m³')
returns 4038.6035 m³
